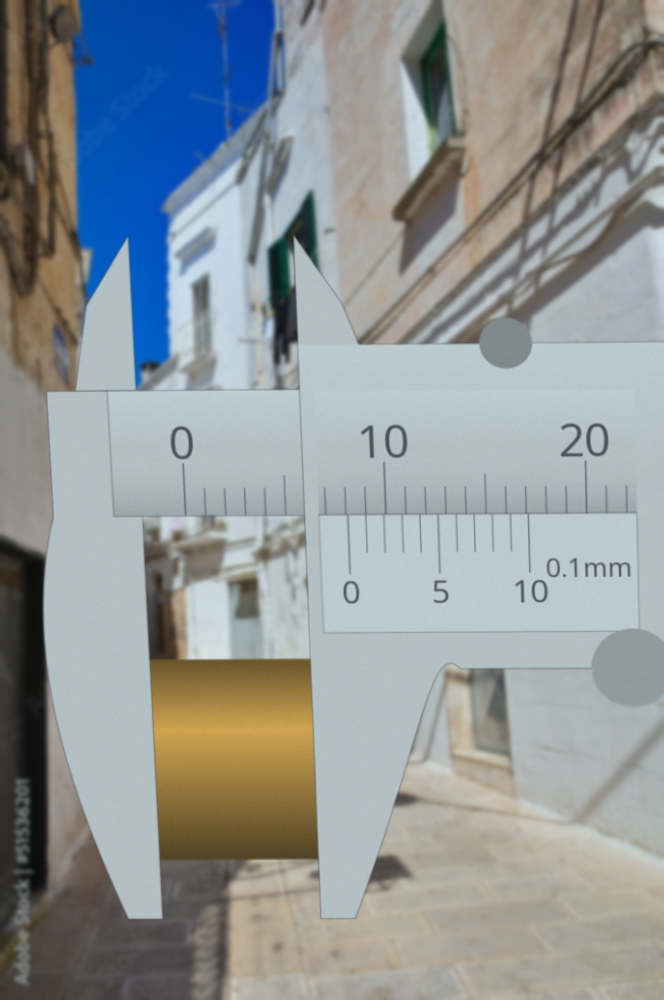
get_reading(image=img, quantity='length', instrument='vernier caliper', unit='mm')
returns 8.1 mm
